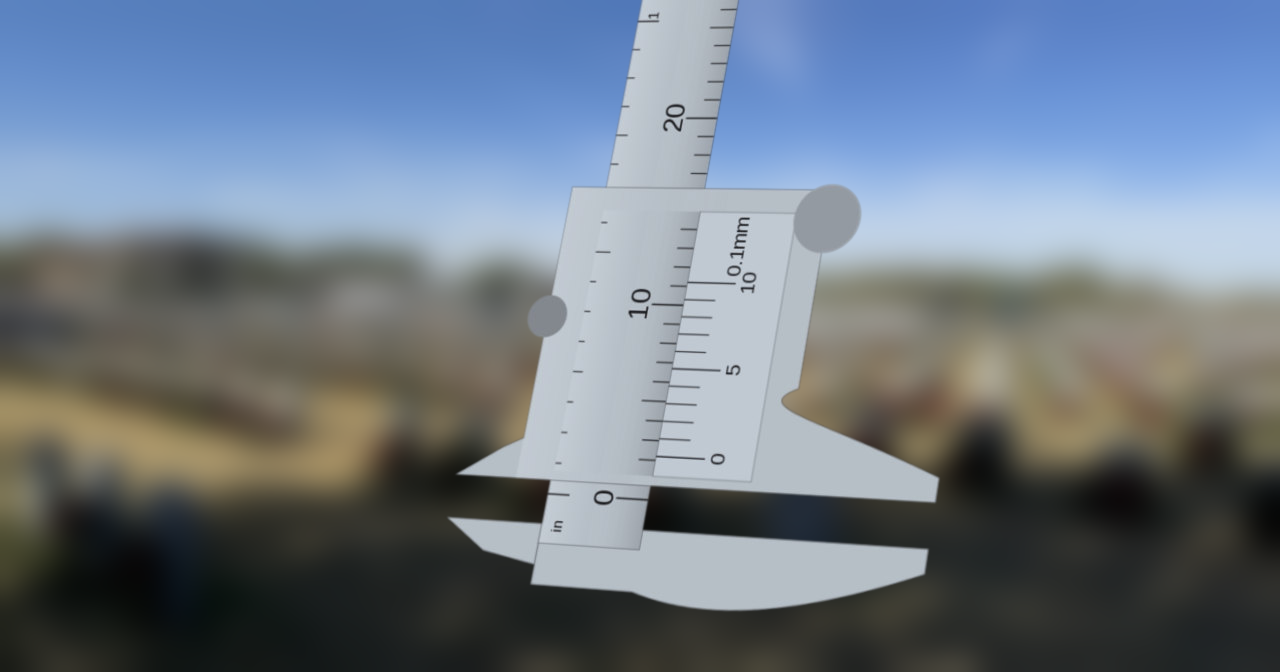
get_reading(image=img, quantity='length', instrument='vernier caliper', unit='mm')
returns 2.2 mm
